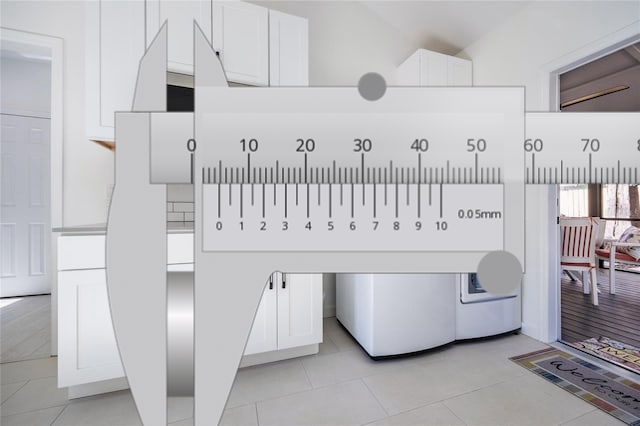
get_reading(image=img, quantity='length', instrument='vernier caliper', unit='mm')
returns 4.8 mm
